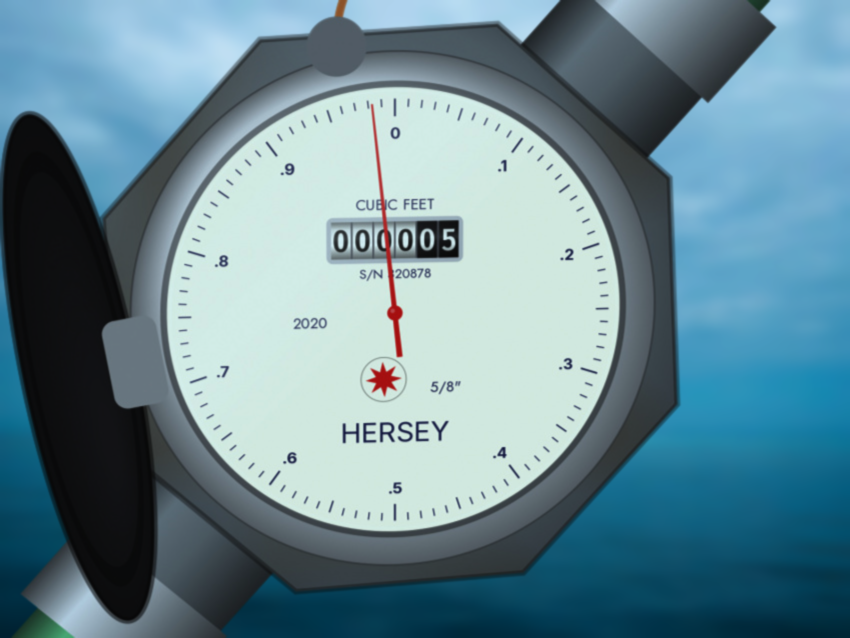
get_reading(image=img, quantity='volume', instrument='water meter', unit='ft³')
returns 4.98 ft³
